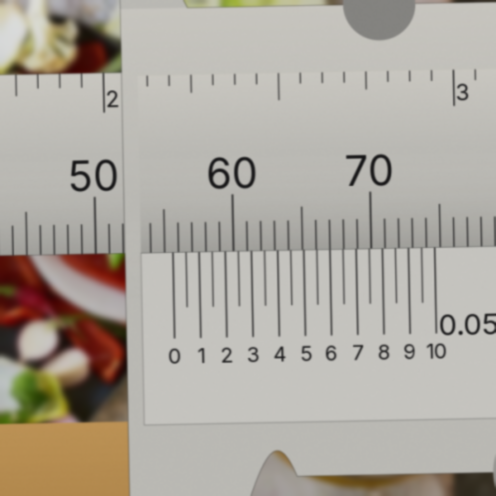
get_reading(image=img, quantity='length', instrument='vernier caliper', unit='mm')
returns 55.6 mm
